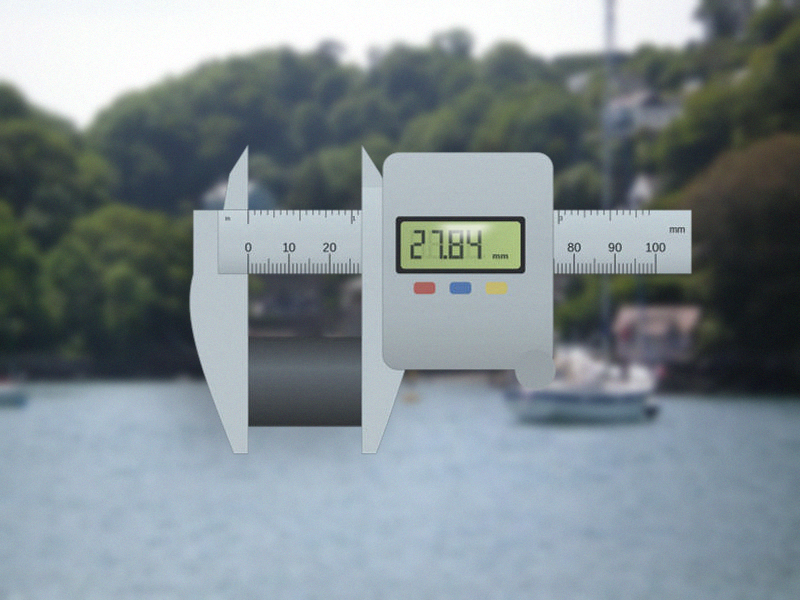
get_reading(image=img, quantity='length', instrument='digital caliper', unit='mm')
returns 27.84 mm
